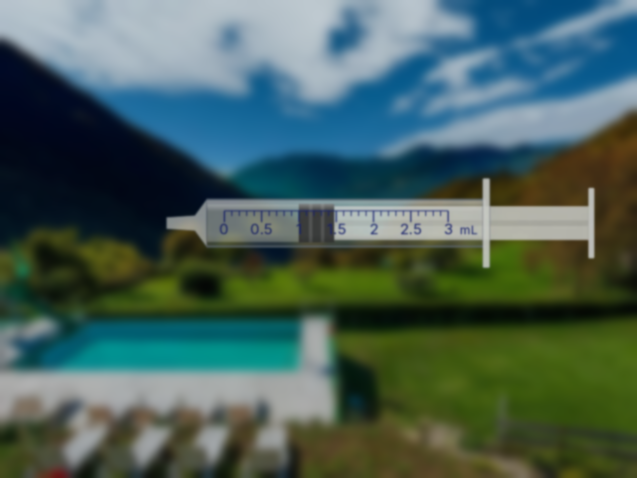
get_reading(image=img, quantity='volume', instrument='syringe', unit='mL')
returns 1 mL
